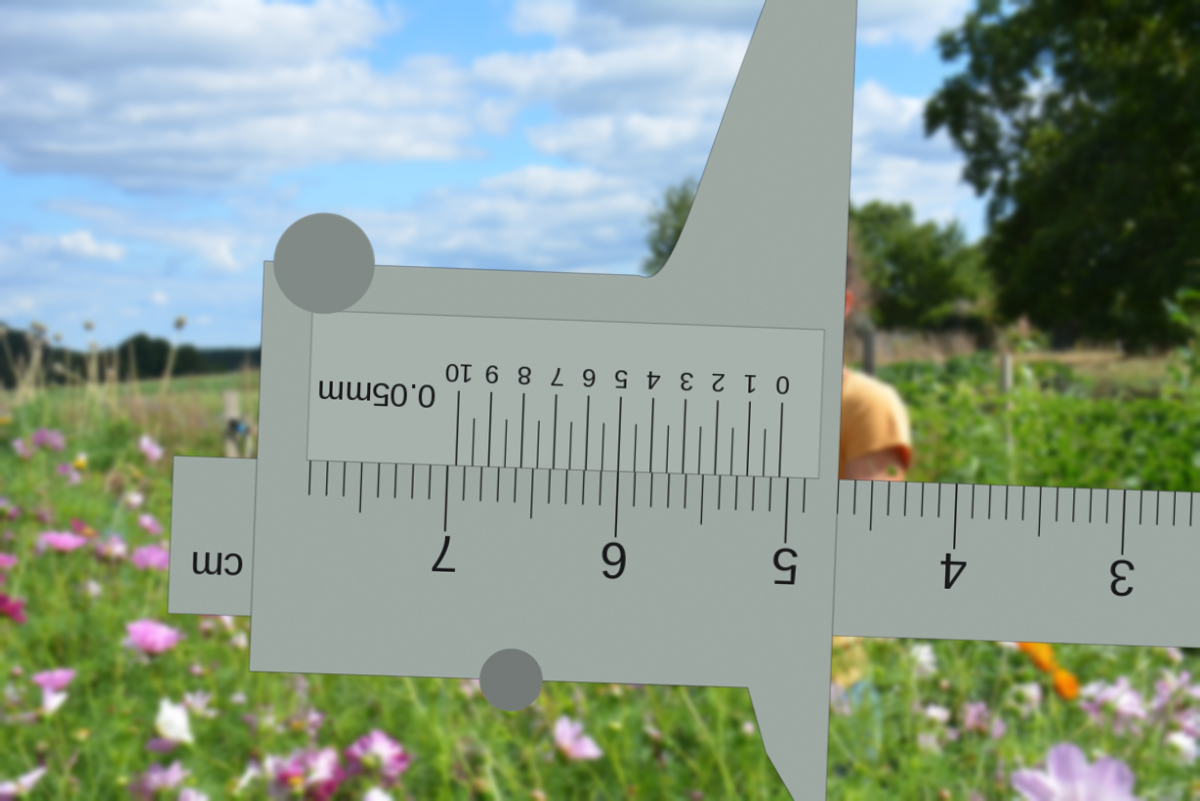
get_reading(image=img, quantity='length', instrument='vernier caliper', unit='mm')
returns 50.5 mm
